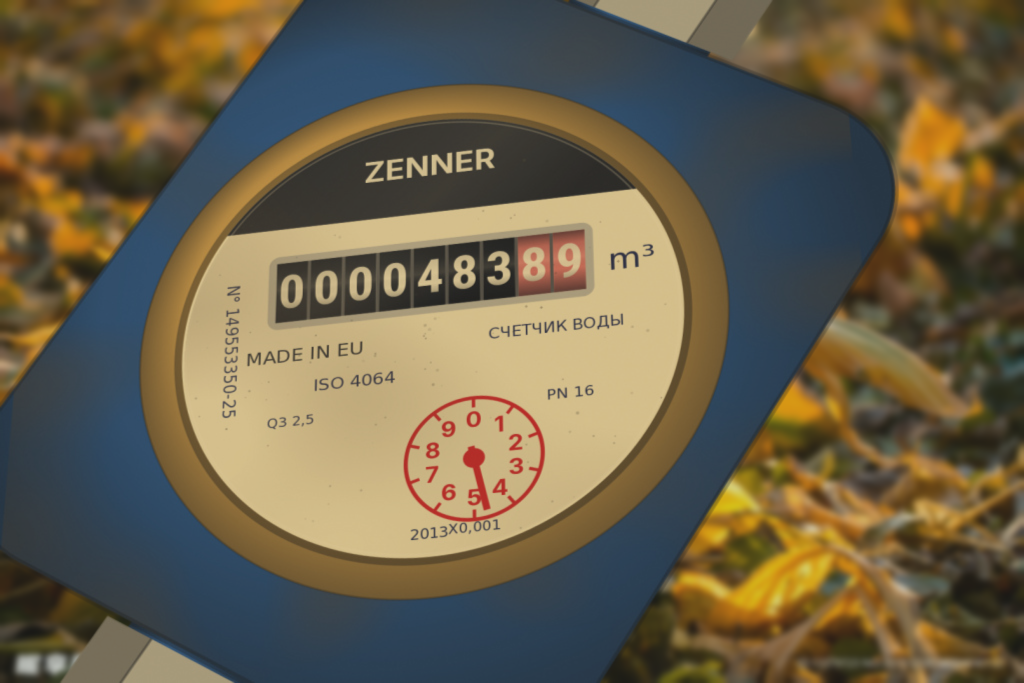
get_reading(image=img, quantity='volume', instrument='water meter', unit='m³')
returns 483.894 m³
